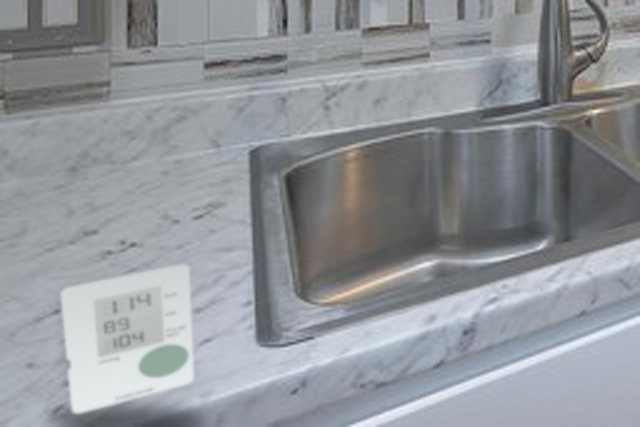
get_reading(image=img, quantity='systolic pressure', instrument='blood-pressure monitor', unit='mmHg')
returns 114 mmHg
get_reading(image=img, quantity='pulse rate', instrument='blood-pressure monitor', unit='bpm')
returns 104 bpm
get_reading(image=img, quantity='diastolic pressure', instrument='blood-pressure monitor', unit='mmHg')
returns 89 mmHg
